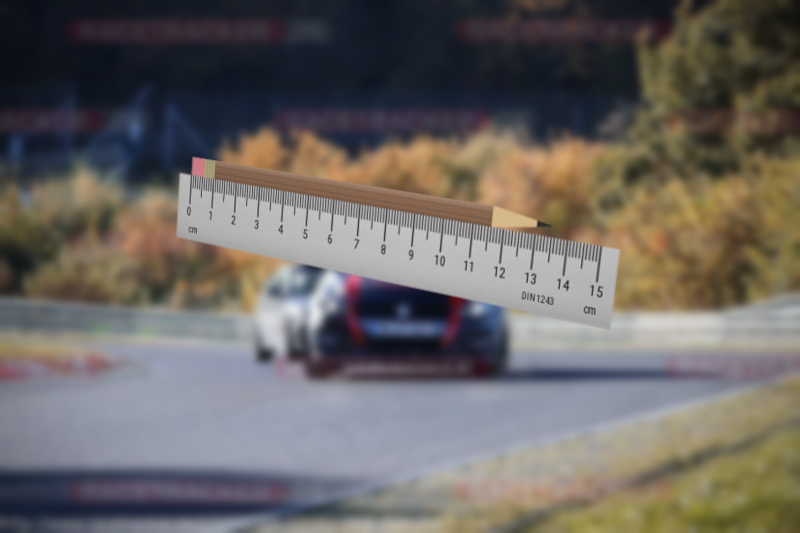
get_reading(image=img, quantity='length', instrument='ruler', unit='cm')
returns 13.5 cm
